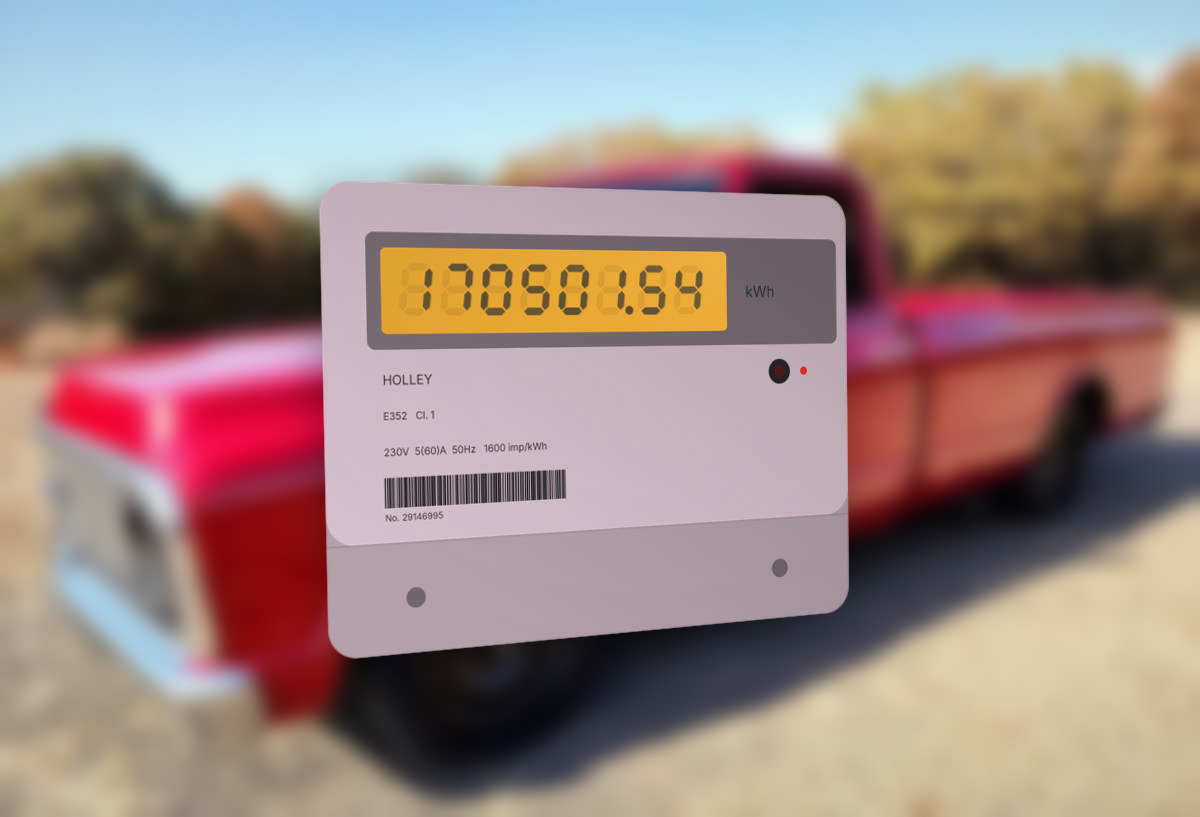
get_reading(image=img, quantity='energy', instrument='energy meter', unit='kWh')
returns 170501.54 kWh
